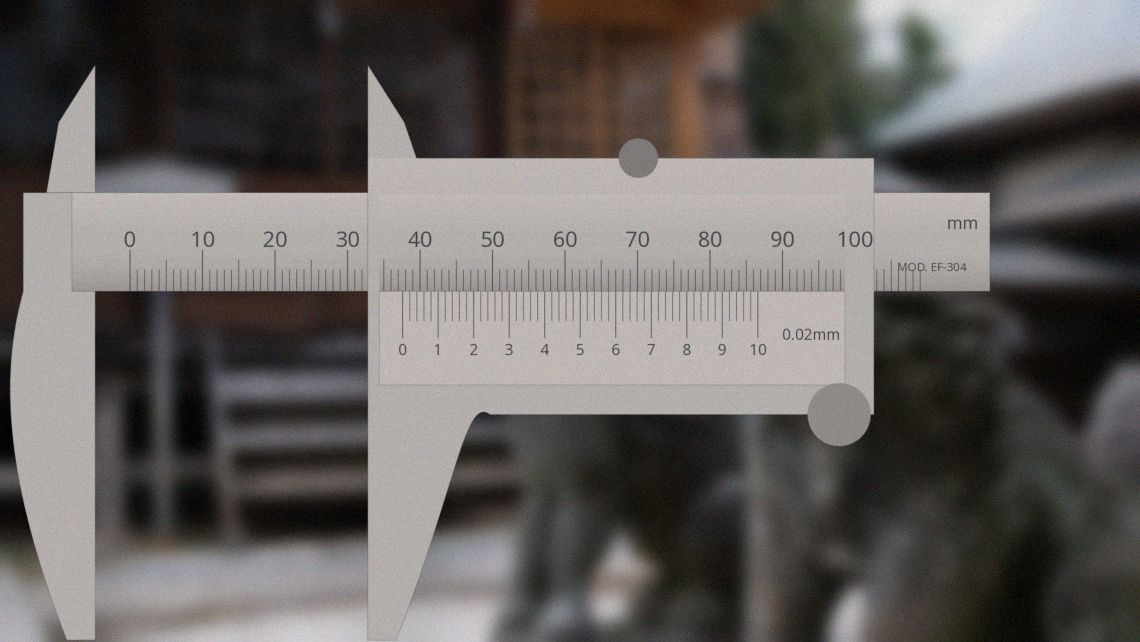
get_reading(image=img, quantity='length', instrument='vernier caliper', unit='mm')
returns 37.6 mm
